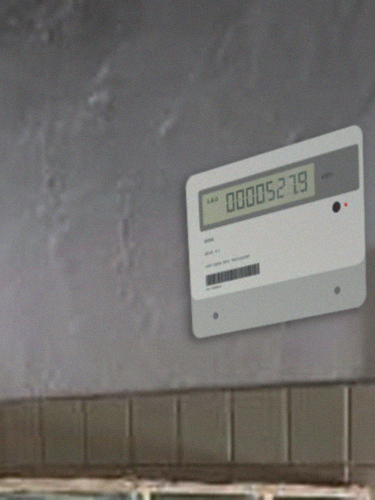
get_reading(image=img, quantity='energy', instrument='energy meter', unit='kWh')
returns 527.9 kWh
